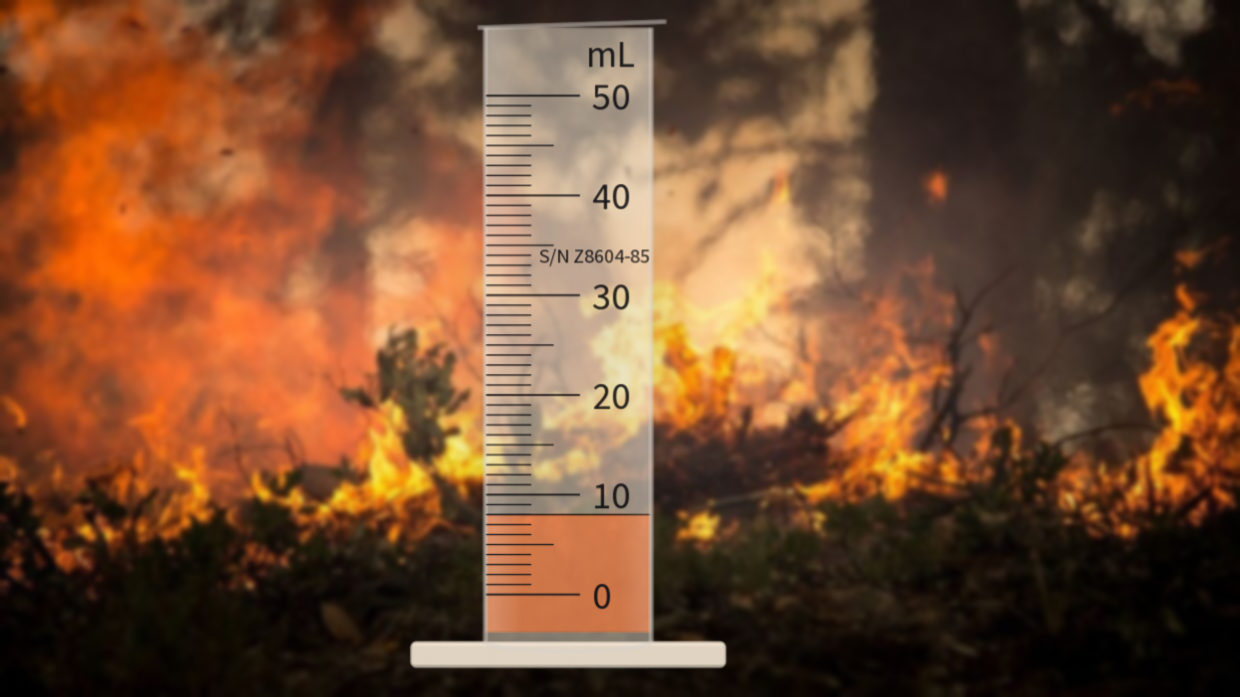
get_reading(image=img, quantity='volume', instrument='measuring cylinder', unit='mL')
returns 8 mL
